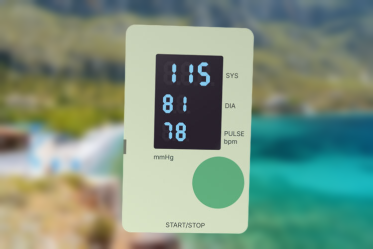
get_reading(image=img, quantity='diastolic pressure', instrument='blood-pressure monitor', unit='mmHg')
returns 81 mmHg
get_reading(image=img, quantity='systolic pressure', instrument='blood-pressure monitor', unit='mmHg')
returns 115 mmHg
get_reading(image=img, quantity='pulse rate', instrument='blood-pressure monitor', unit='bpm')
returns 78 bpm
